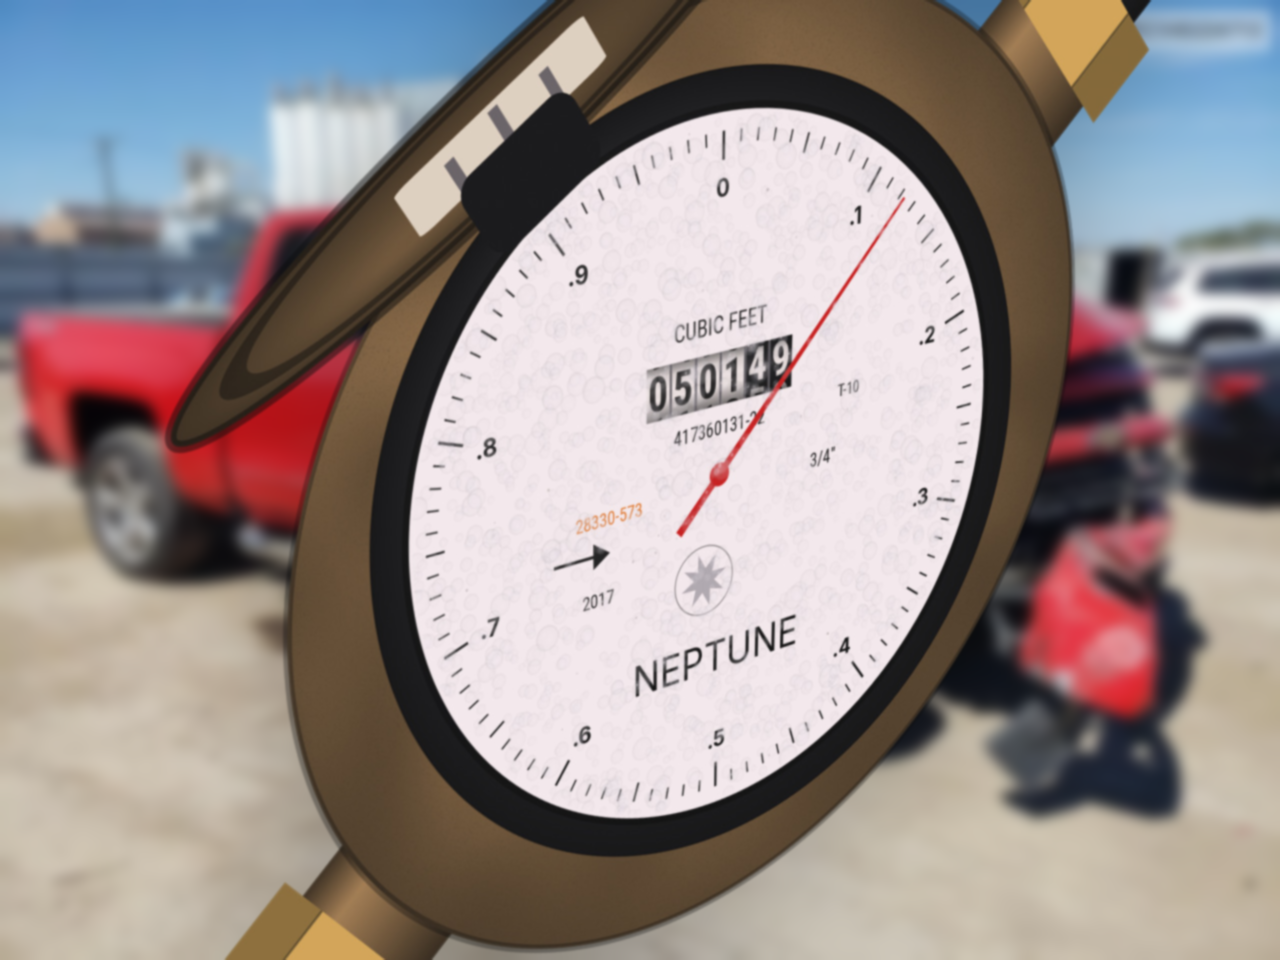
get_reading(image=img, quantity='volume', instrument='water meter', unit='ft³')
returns 50149.12 ft³
